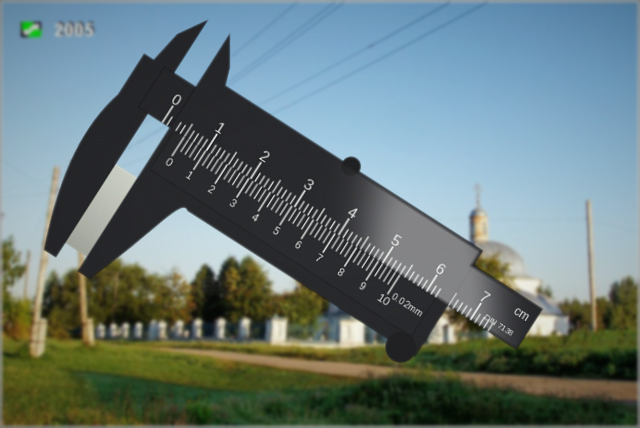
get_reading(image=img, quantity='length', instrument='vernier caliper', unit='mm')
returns 5.0 mm
